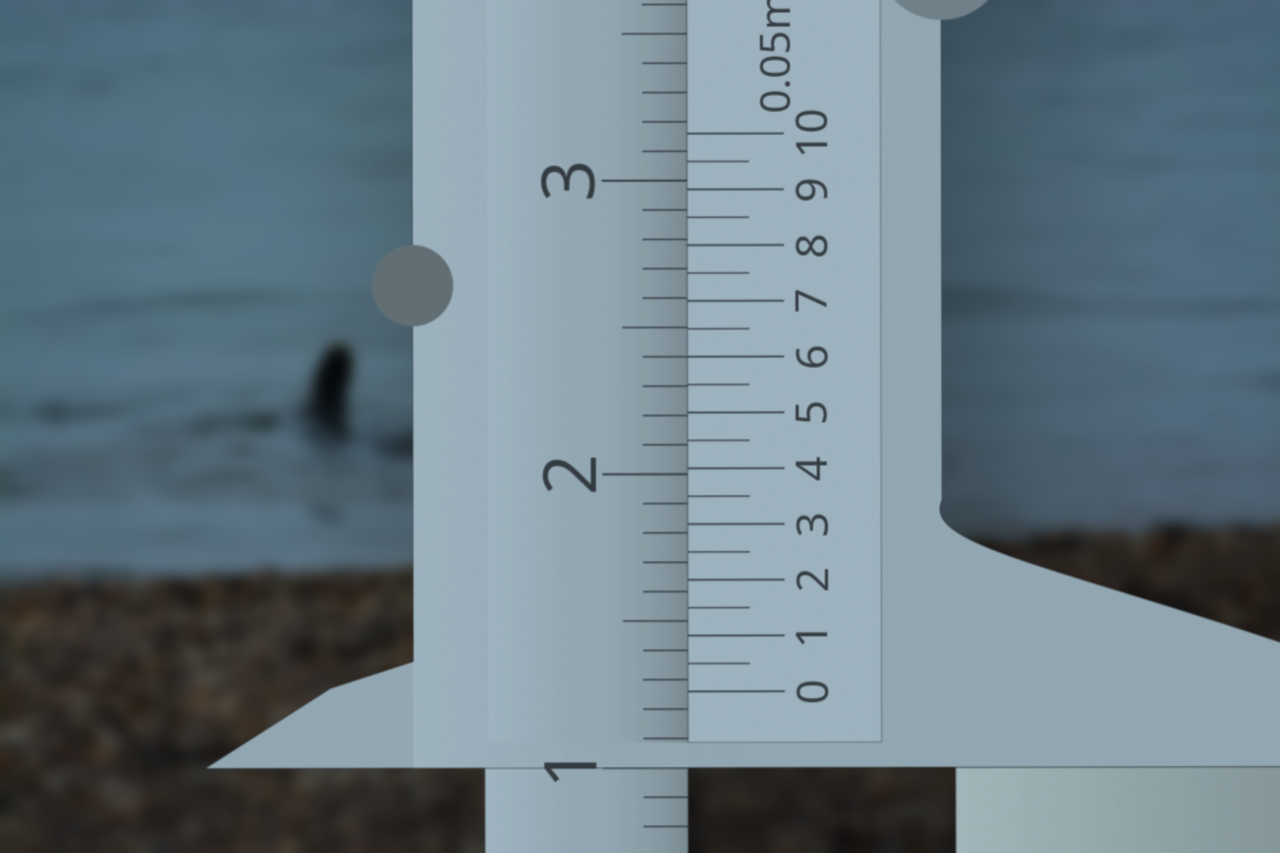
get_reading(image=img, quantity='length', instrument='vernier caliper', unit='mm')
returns 12.60 mm
